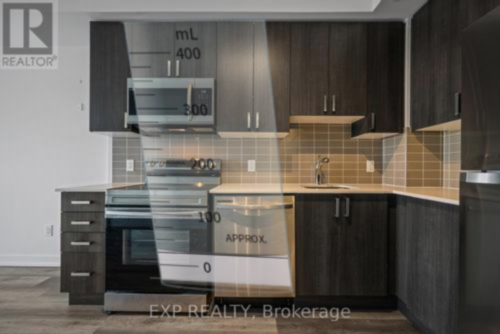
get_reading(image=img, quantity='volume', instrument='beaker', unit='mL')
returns 25 mL
